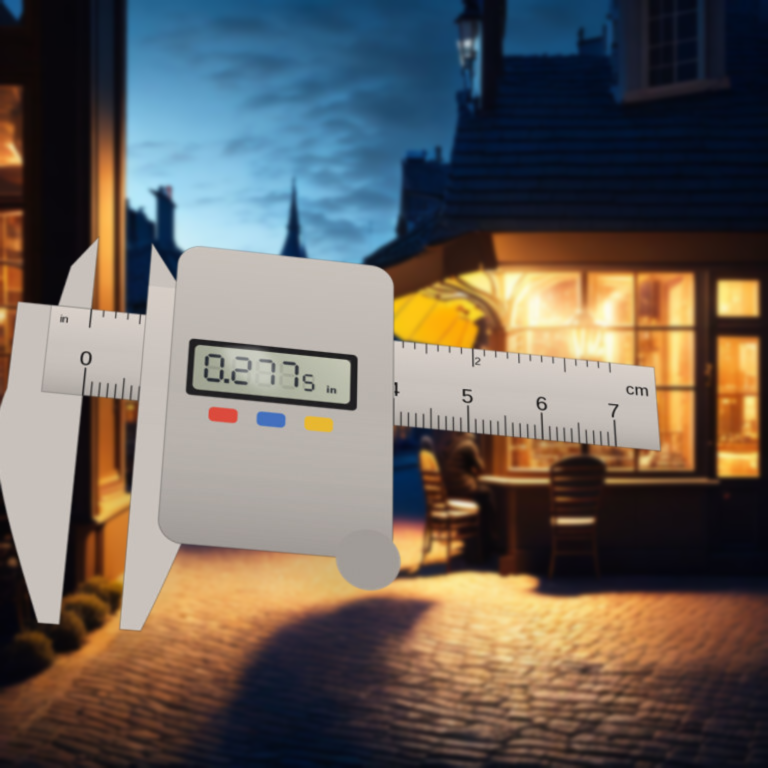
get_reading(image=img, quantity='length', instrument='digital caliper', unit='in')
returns 0.2775 in
